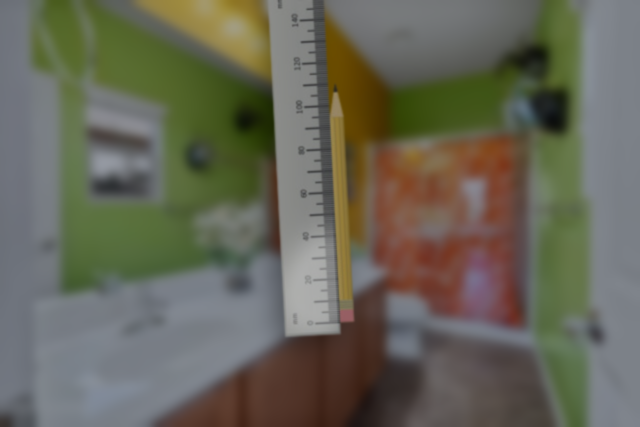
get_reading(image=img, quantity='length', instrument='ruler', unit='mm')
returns 110 mm
